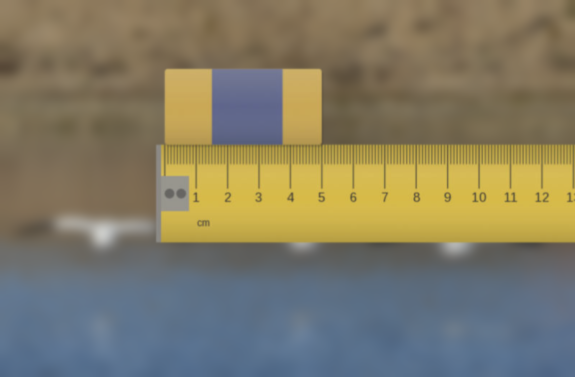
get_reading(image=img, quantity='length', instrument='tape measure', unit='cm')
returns 5 cm
